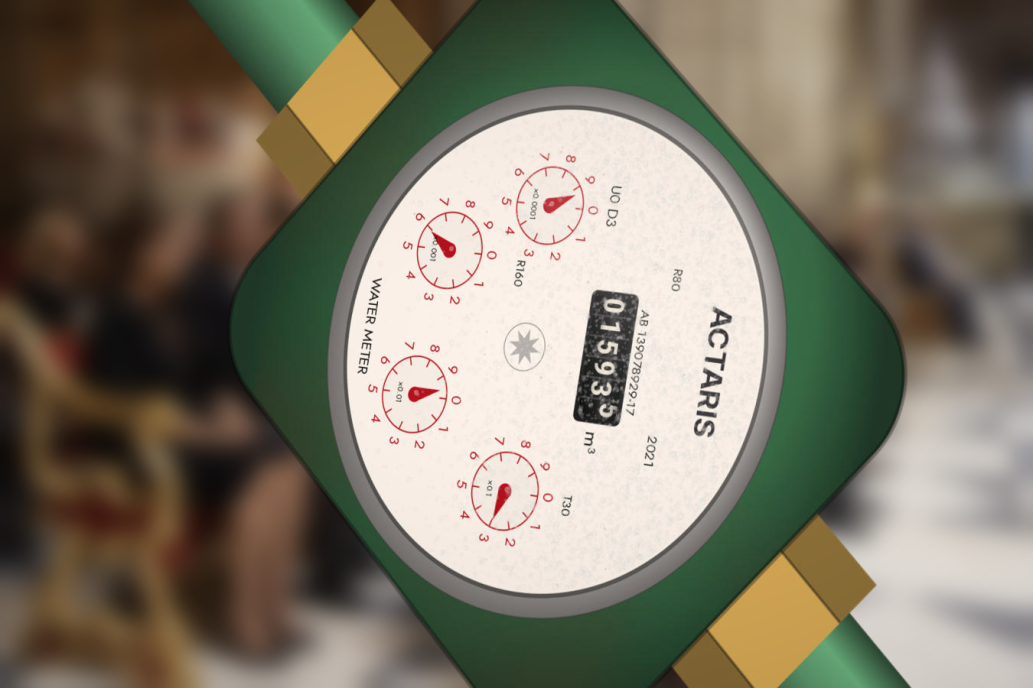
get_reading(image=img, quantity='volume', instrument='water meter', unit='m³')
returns 15935.2959 m³
